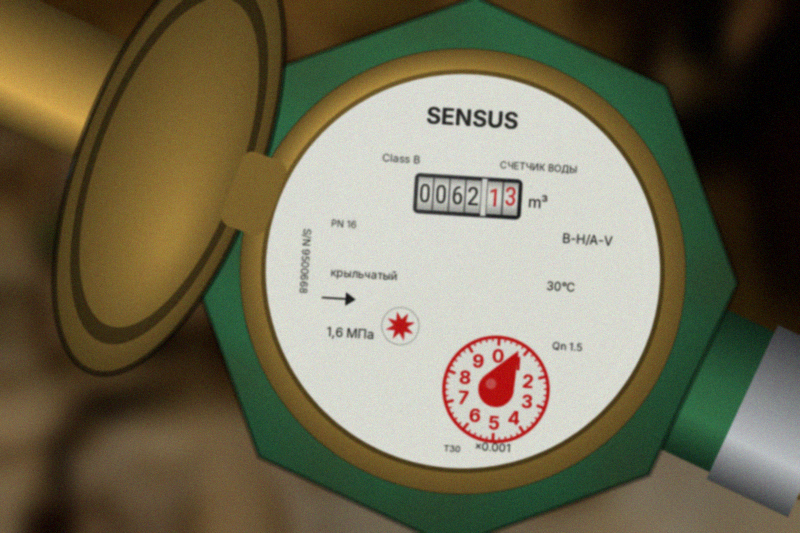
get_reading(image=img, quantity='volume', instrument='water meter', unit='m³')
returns 62.130 m³
